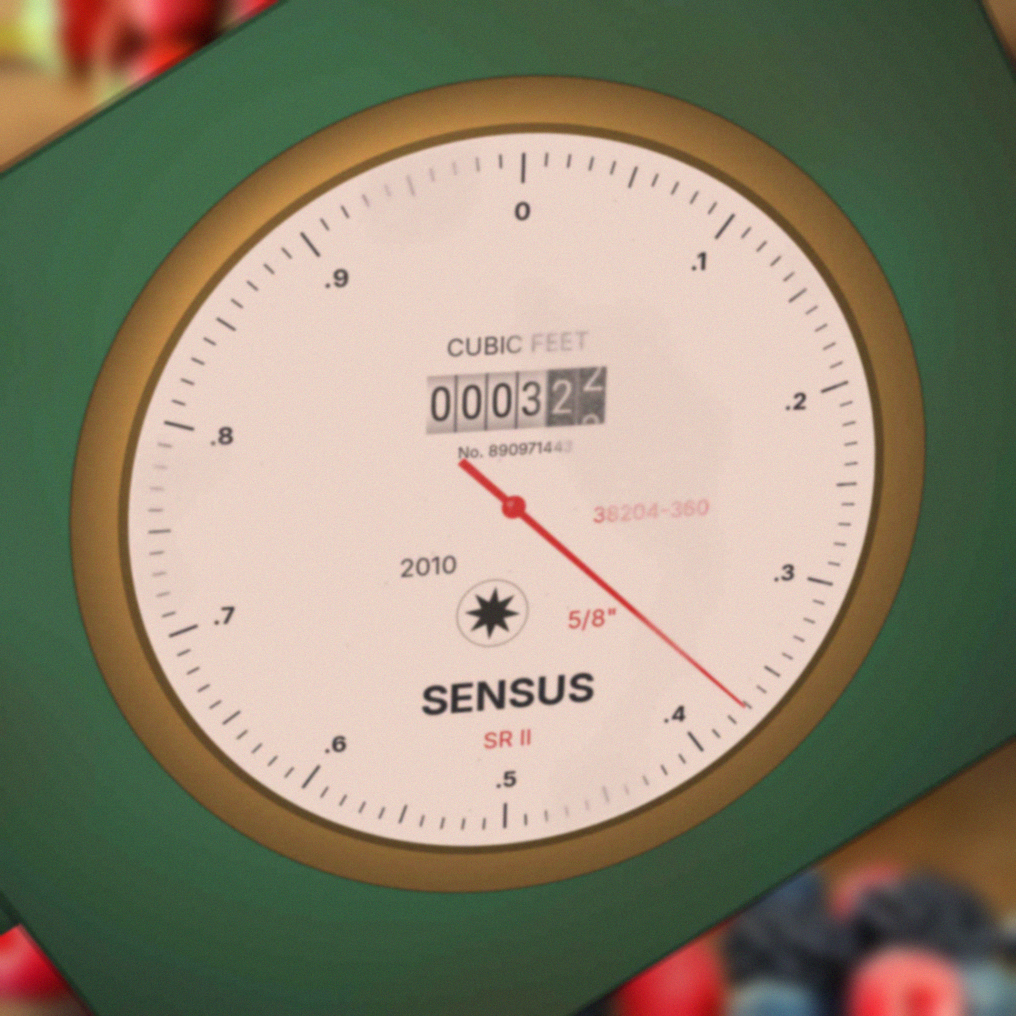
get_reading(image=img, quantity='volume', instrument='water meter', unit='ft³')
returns 322.37 ft³
